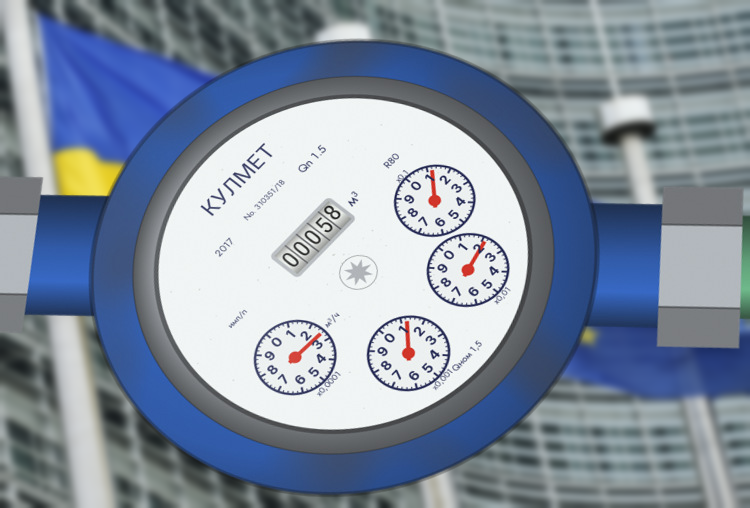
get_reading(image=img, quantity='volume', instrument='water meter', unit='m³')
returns 58.1212 m³
